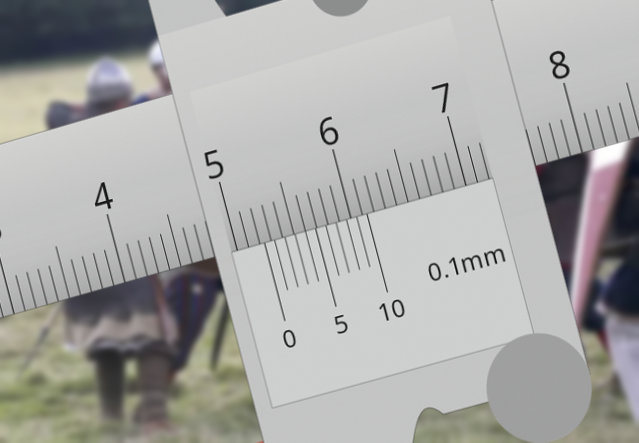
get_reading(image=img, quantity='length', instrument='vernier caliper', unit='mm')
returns 52.4 mm
